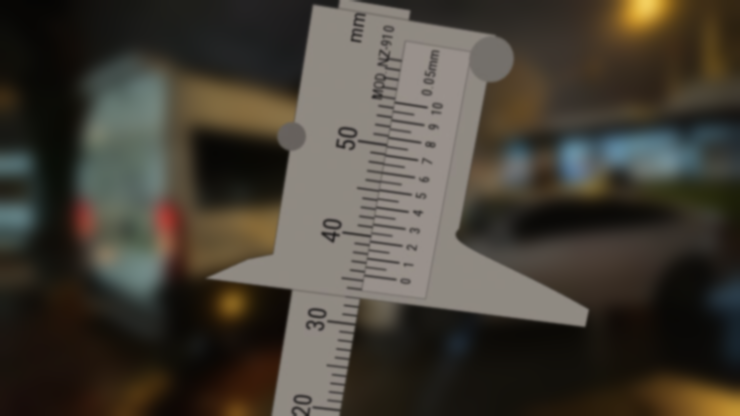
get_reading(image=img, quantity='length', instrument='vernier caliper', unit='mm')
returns 35.6 mm
